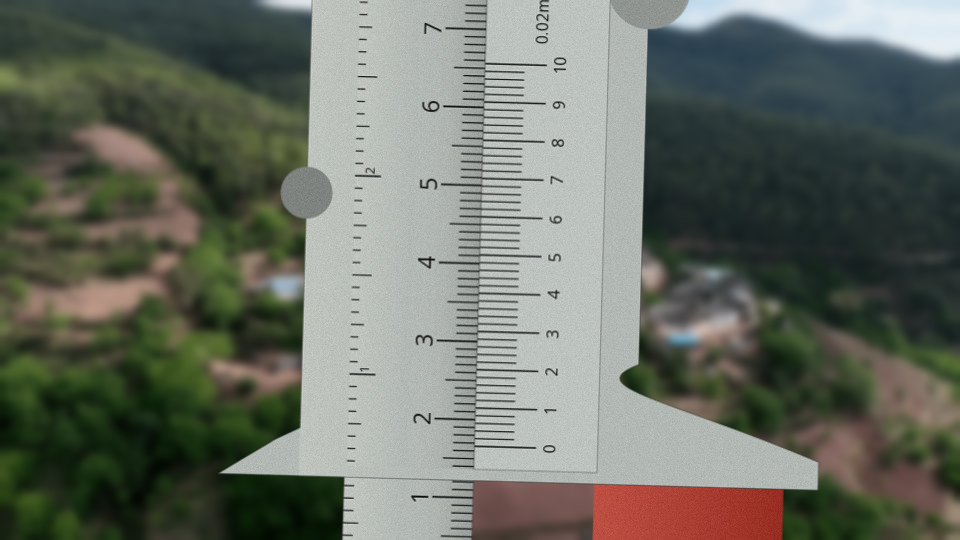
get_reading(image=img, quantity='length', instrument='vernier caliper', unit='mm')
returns 16.6 mm
